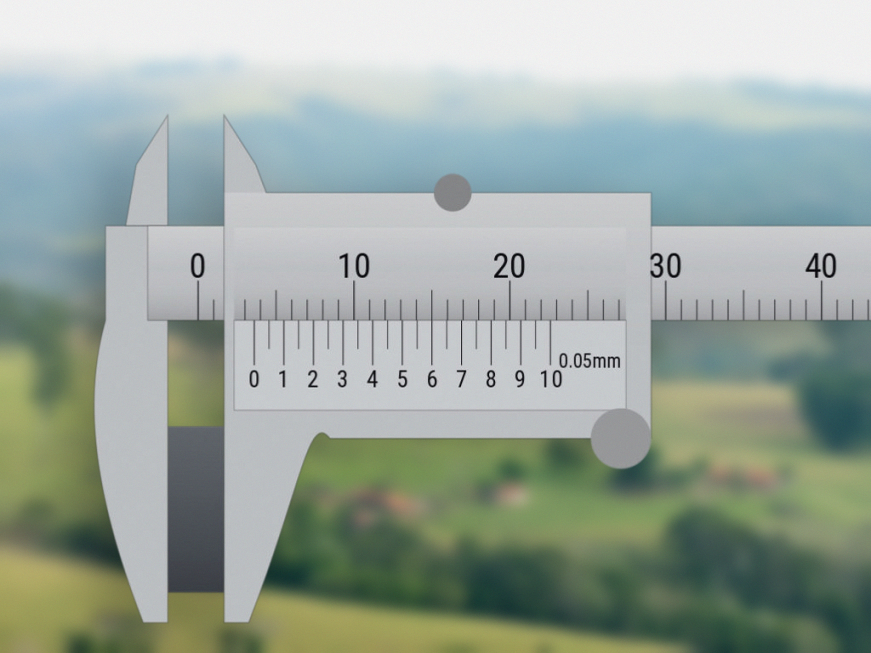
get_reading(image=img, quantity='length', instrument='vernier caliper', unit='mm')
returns 3.6 mm
